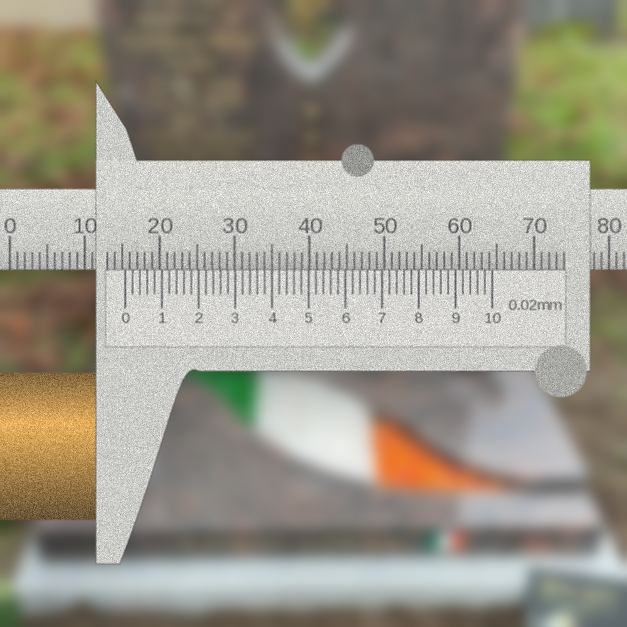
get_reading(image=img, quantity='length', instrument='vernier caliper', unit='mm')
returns 15.4 mm
